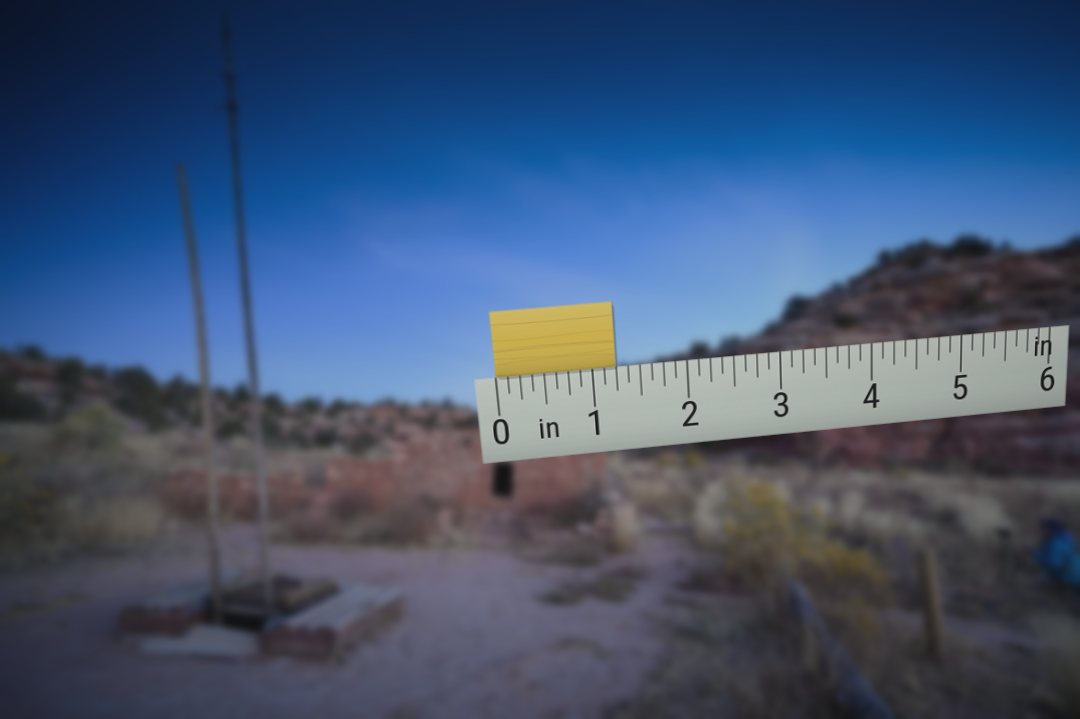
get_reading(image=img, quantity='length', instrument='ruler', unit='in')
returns 1.25 in
